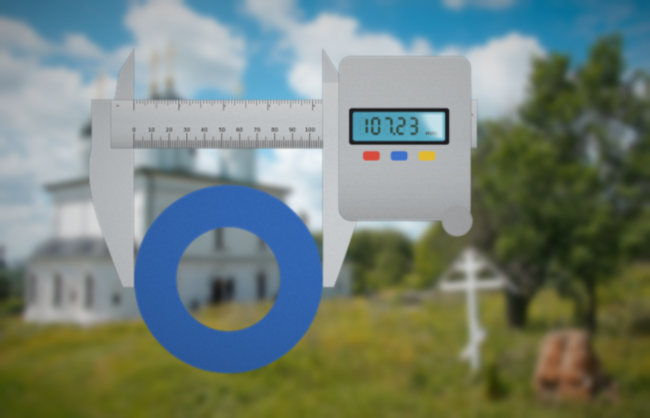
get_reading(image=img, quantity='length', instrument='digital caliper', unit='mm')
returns 107.23 mm
